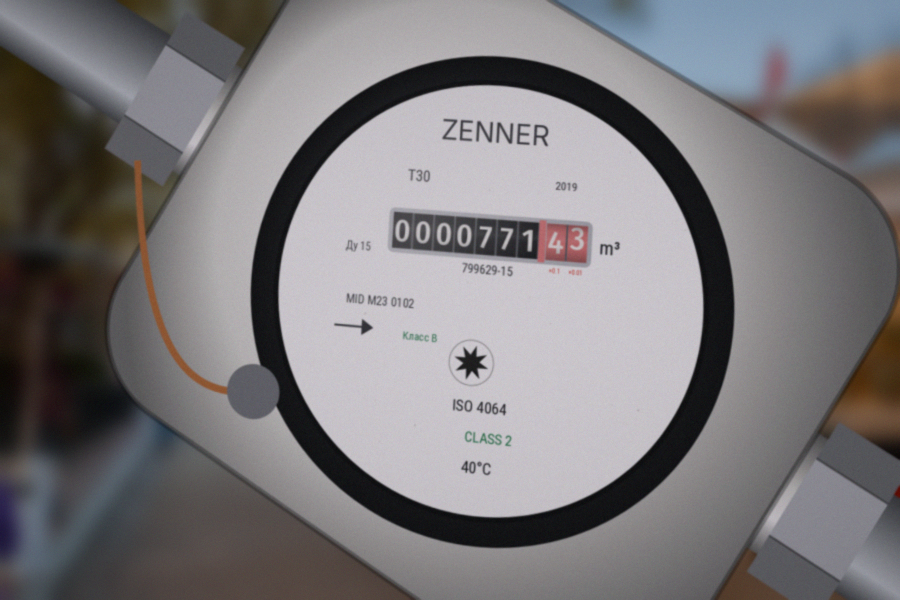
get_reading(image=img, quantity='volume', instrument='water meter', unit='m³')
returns 771.43 m³
